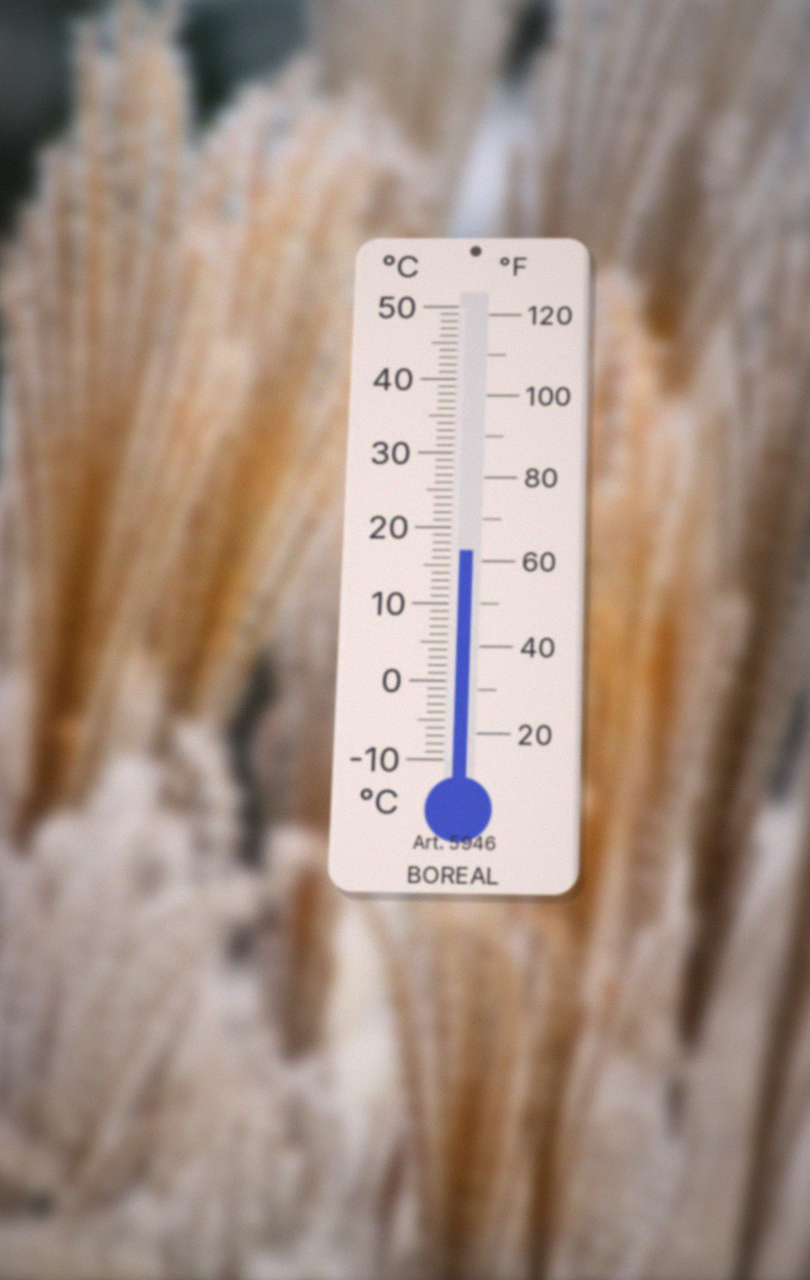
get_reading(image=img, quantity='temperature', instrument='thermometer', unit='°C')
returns 17 °C
